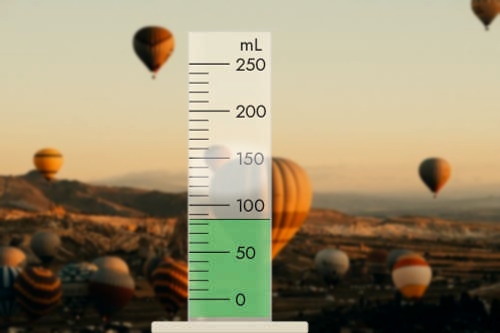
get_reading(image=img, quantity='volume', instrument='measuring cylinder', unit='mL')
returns 85 mL
